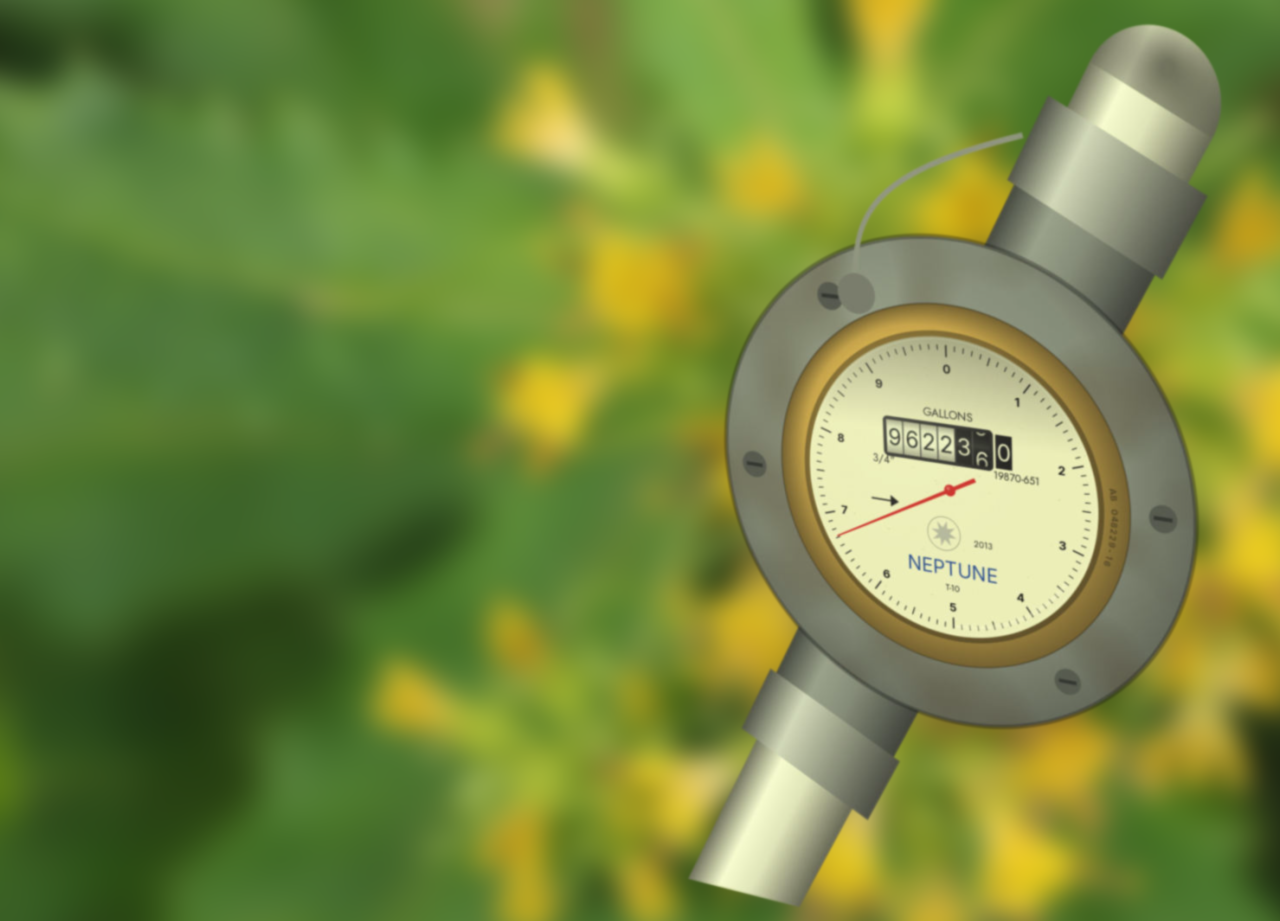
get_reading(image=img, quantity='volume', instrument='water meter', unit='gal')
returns 9622356.7 gal
